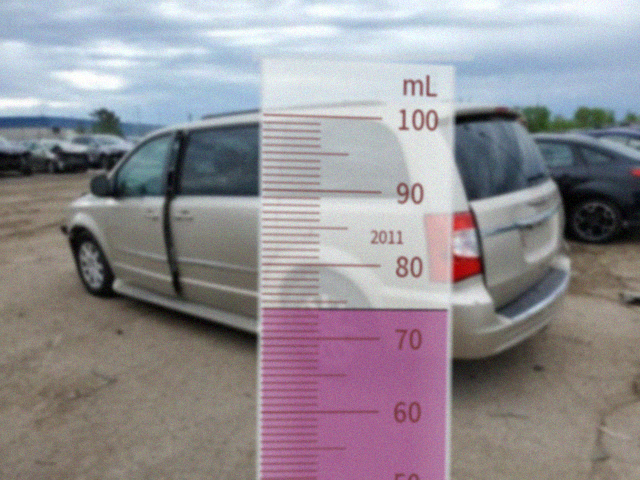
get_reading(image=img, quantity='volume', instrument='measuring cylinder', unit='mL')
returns 74 mL
